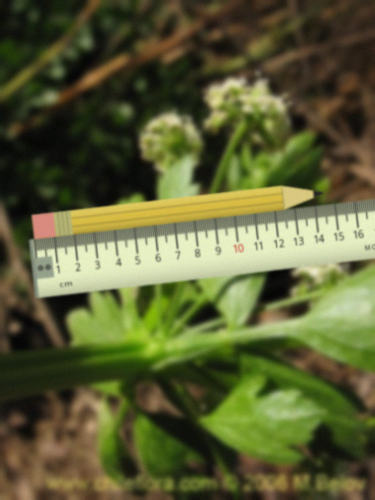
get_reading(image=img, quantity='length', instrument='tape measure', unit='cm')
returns 14.5 cm
